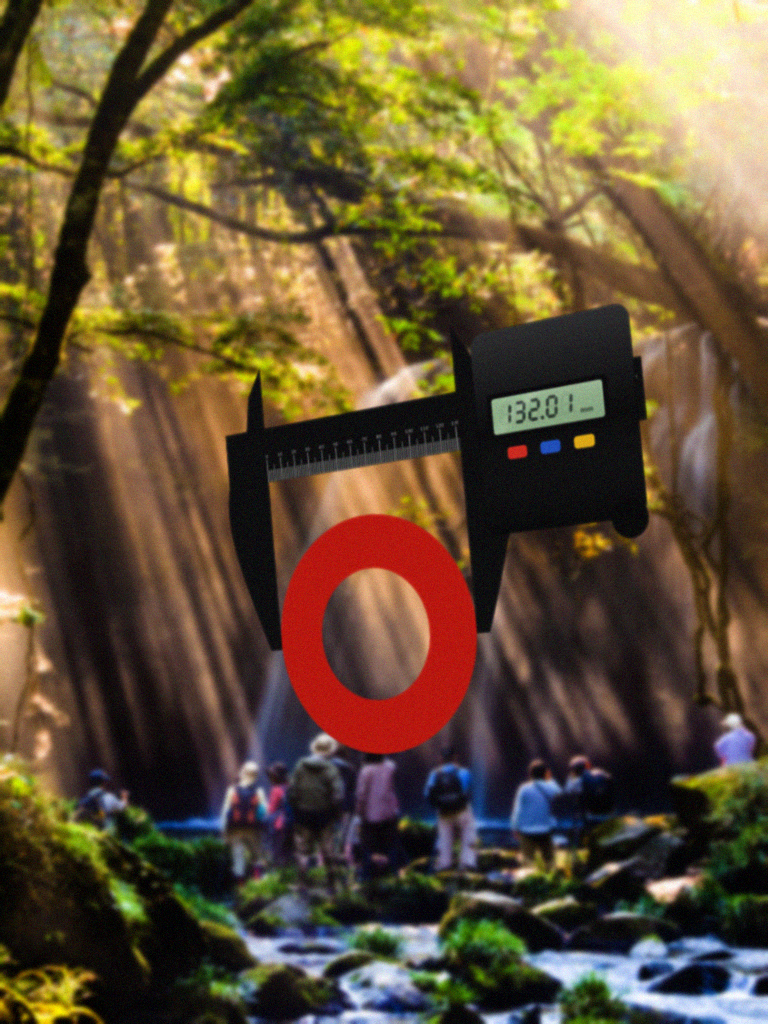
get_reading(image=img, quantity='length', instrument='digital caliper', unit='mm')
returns 132.01 mm
